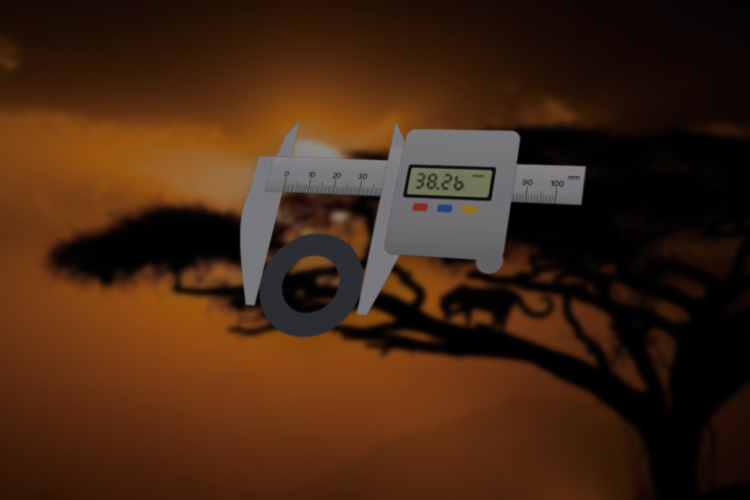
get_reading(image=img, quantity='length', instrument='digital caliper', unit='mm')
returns 38.26 mm
